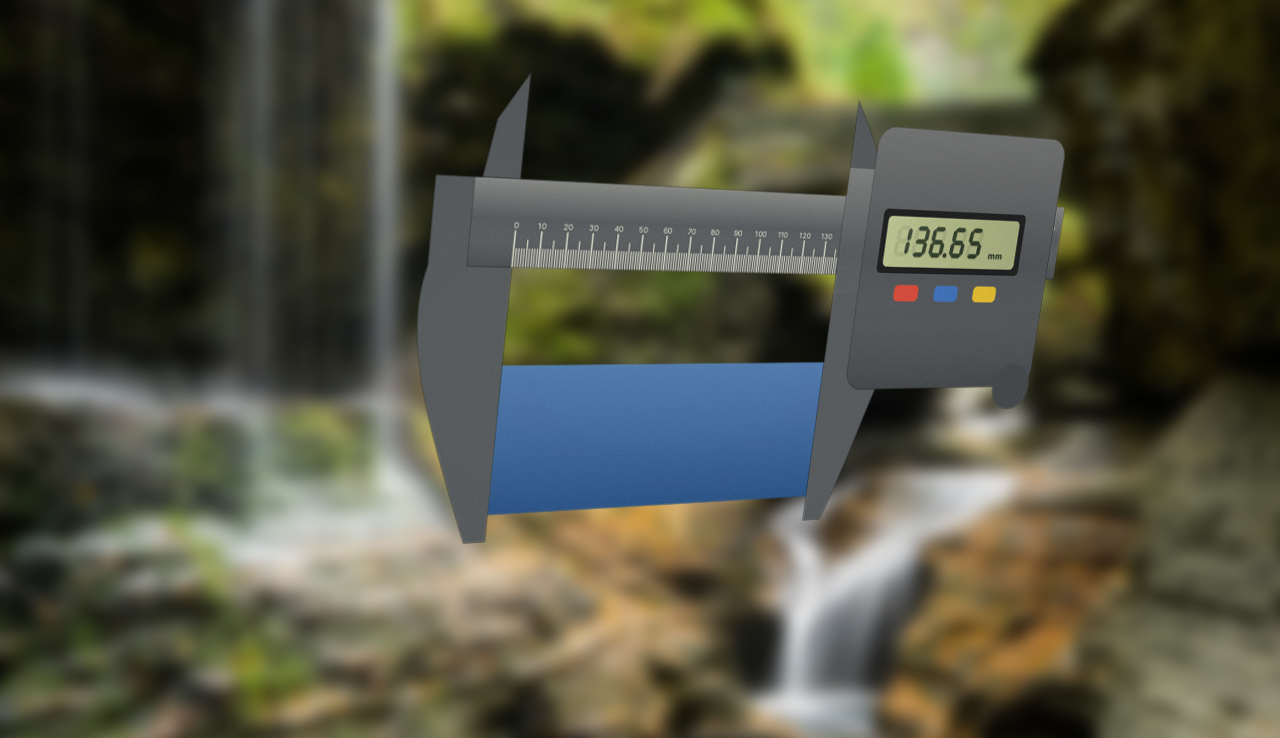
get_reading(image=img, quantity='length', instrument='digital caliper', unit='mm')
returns 136.65 mm
